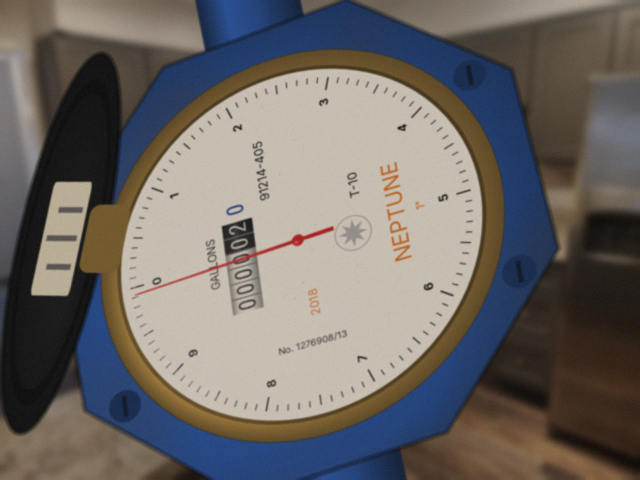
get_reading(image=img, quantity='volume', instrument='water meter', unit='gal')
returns 19.9 gal
